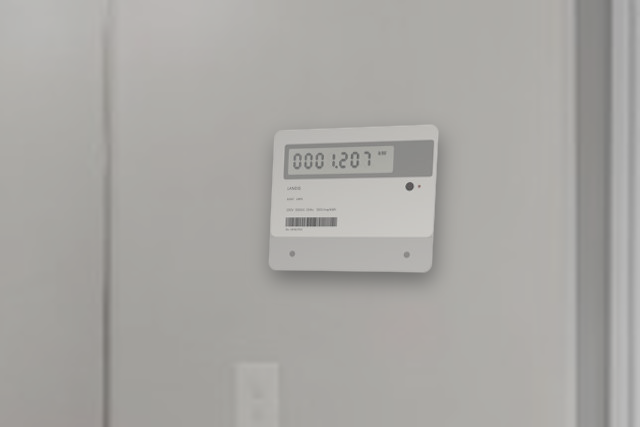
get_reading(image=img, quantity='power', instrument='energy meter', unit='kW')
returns 1.207 kW
